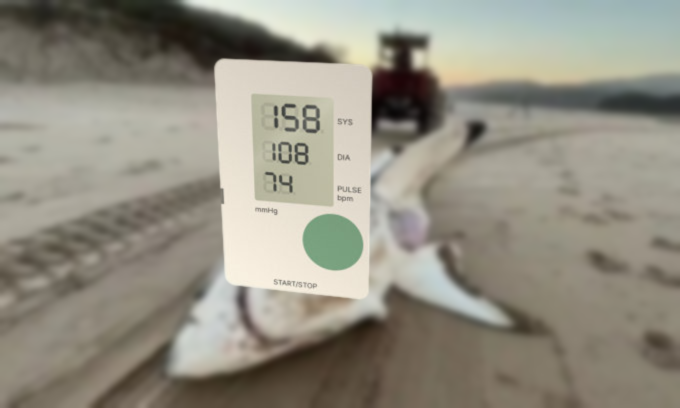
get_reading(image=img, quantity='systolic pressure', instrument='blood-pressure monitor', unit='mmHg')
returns 158 mmHg
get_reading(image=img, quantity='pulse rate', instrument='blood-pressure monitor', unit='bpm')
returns 74 bpm
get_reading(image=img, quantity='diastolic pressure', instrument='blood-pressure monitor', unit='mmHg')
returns 108 mmHg
